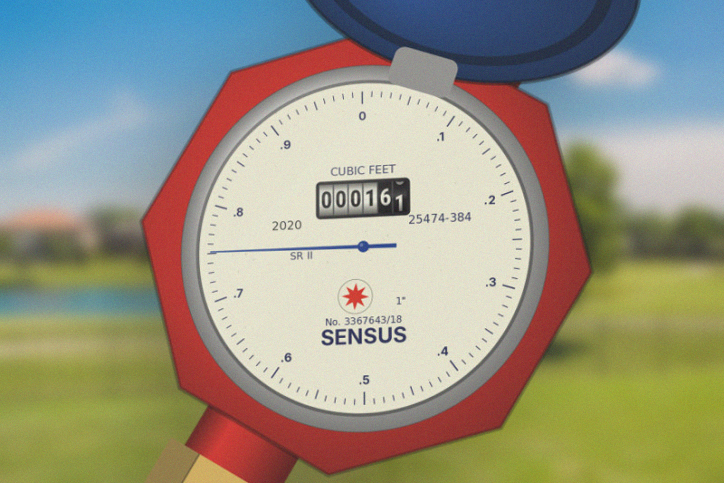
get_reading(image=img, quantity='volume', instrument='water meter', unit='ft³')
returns 160.75 ft³
